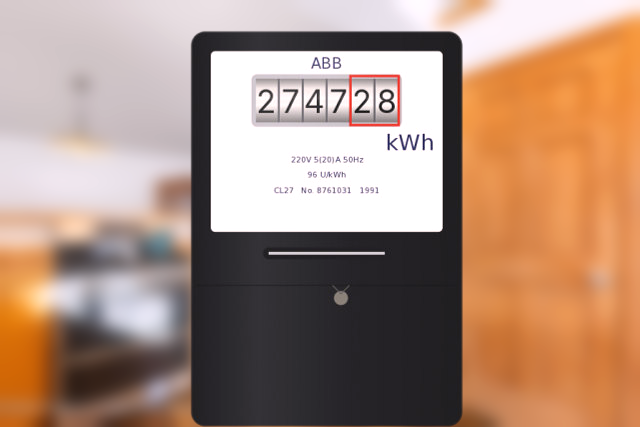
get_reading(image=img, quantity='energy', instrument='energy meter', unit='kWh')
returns 2747.28 kWh
